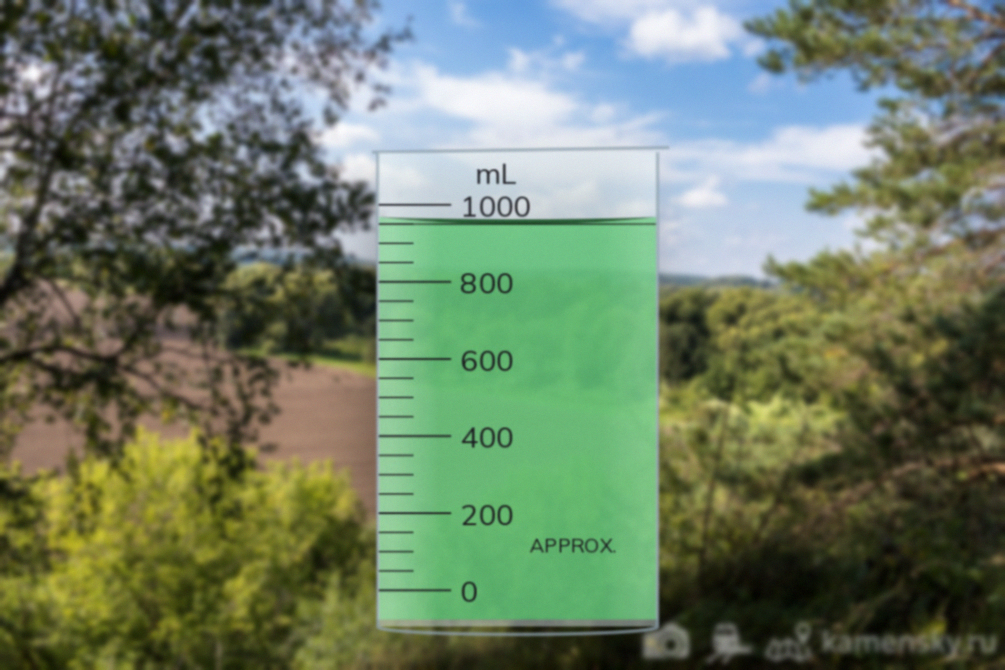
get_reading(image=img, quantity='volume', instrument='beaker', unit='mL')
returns 950 mL
